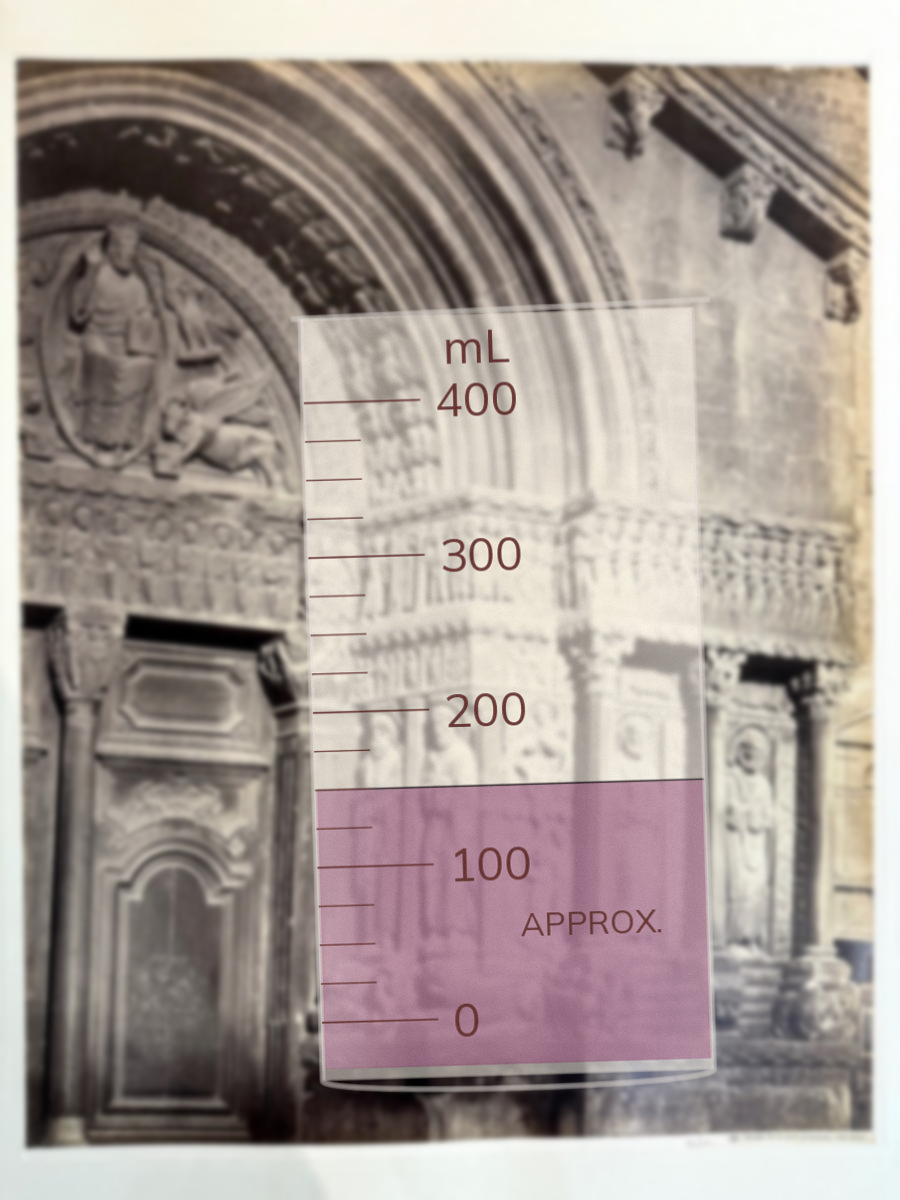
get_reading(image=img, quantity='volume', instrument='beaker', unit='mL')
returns 150 mL
